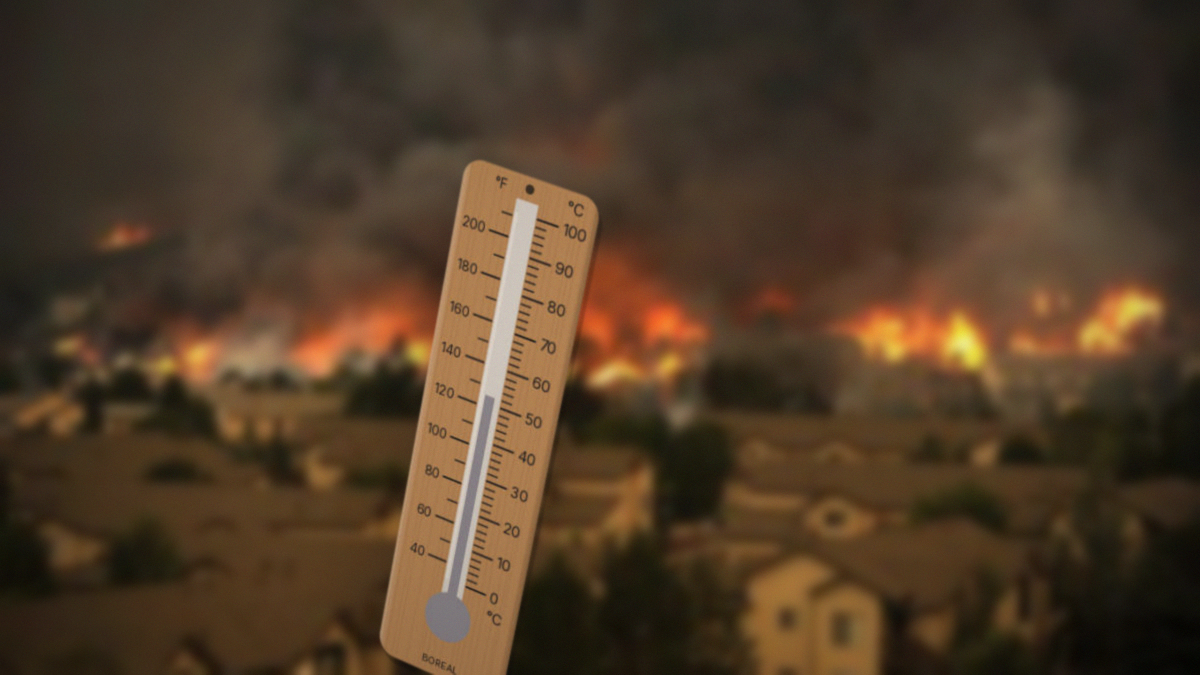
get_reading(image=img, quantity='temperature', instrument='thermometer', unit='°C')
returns 52 °C
